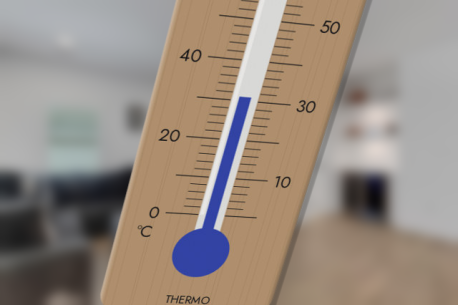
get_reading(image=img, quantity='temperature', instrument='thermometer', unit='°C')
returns 31 °C
